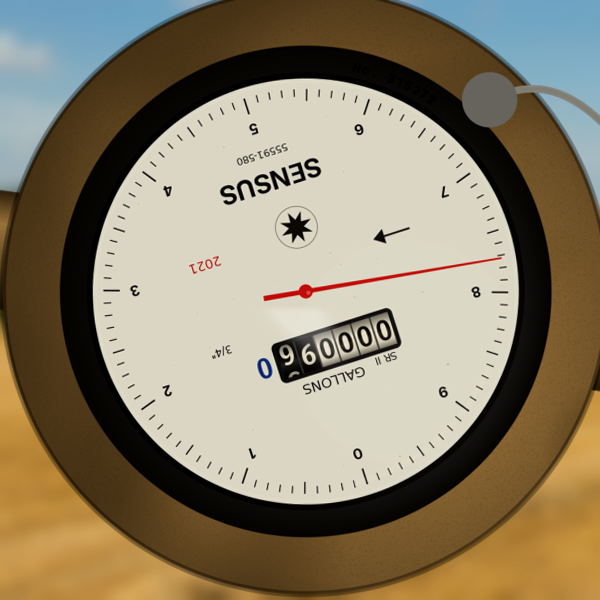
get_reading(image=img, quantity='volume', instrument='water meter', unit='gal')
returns 957.7 gal
